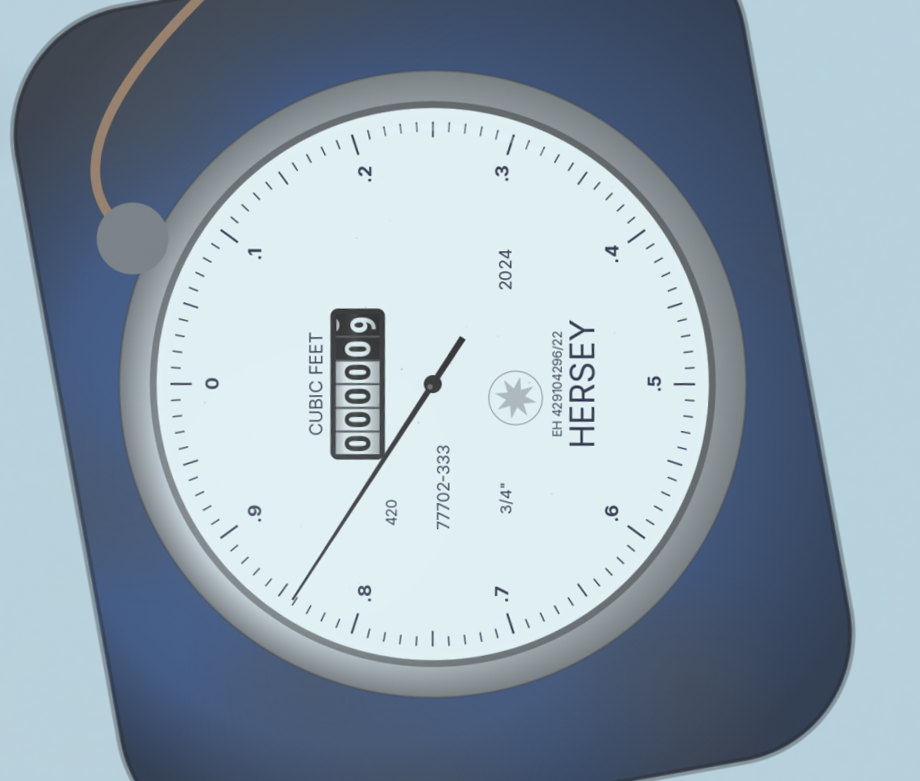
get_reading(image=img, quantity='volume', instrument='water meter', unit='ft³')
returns 8.84 ft³
